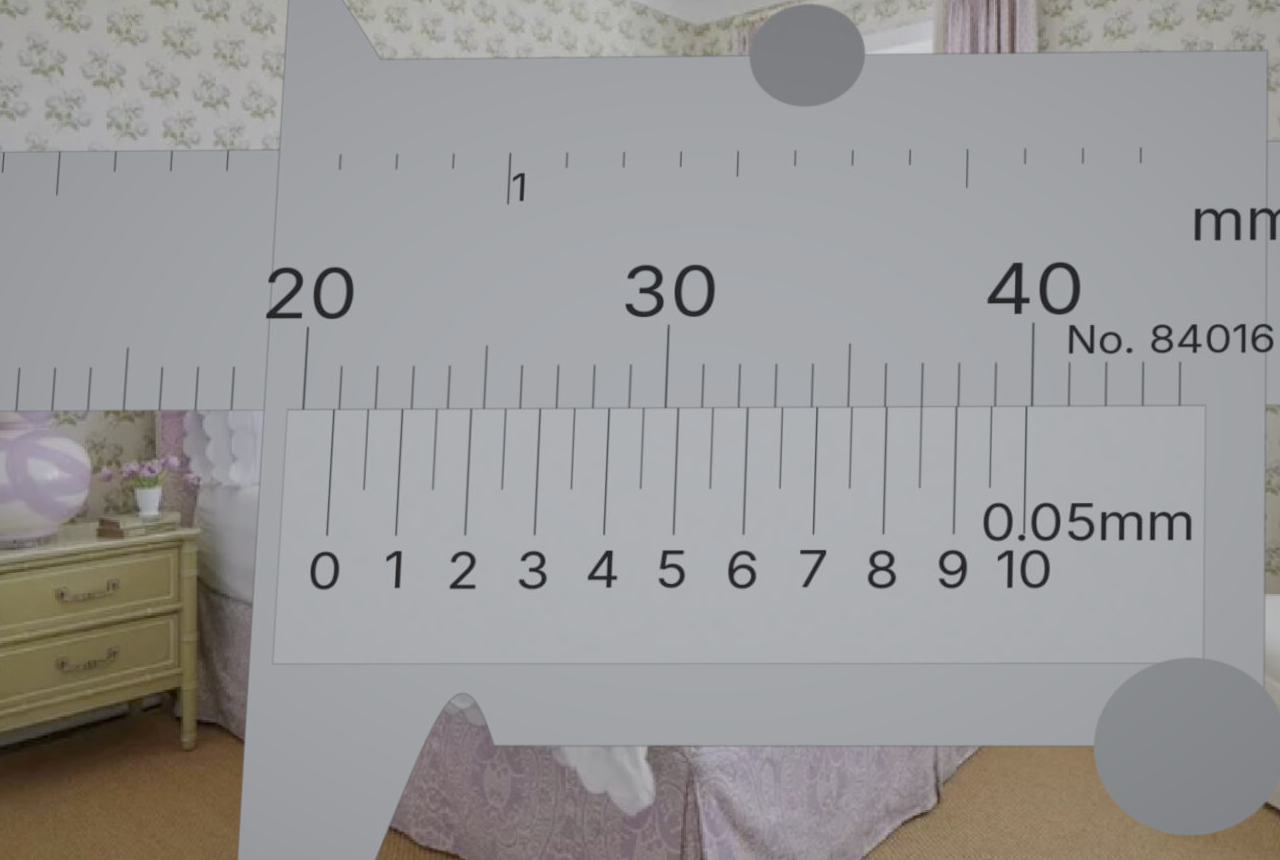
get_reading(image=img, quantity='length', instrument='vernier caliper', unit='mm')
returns 20.85 mm
